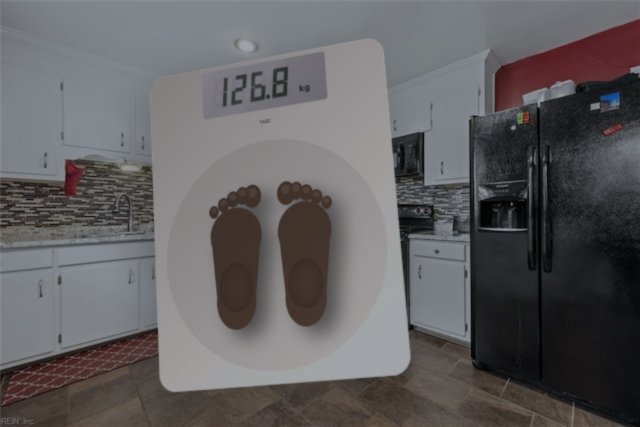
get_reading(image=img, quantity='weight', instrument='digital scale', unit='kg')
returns 126.8 kg
